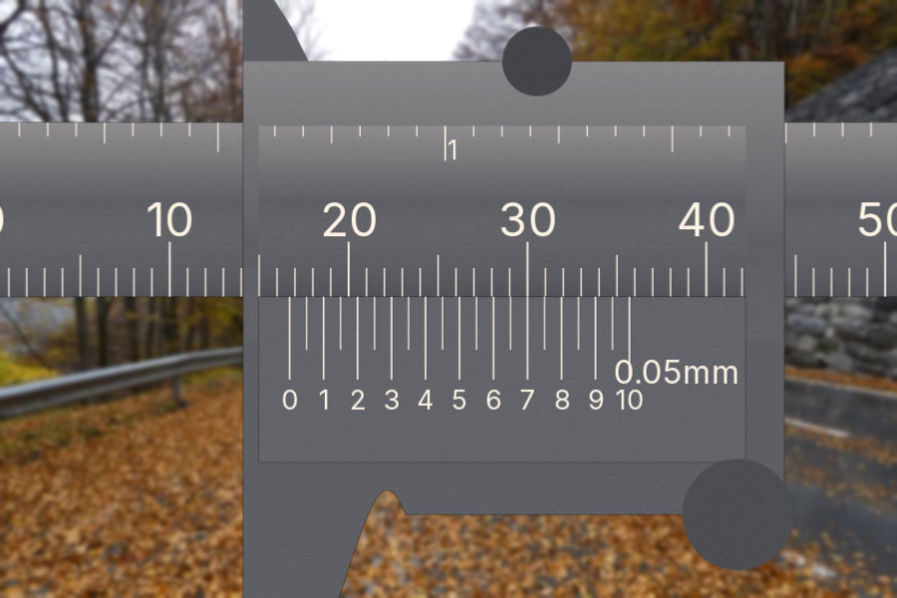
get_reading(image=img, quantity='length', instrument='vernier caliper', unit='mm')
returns 16.7 mm
